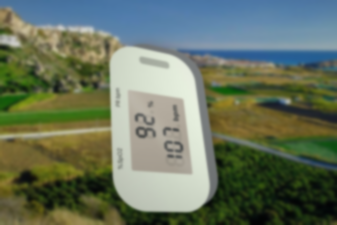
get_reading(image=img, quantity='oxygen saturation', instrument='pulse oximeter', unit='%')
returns 92 %
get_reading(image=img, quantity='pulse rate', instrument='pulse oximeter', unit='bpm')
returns 107 bpm
